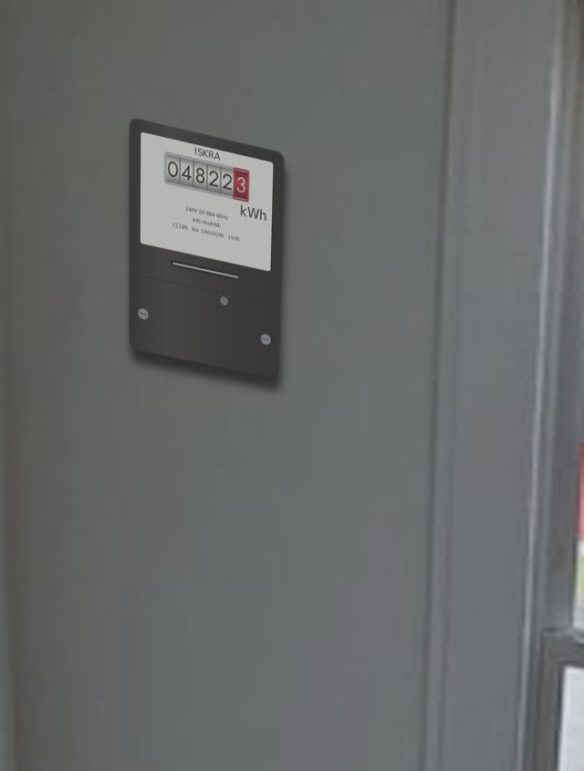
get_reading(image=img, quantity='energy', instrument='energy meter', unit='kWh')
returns 4822.3 kWh
